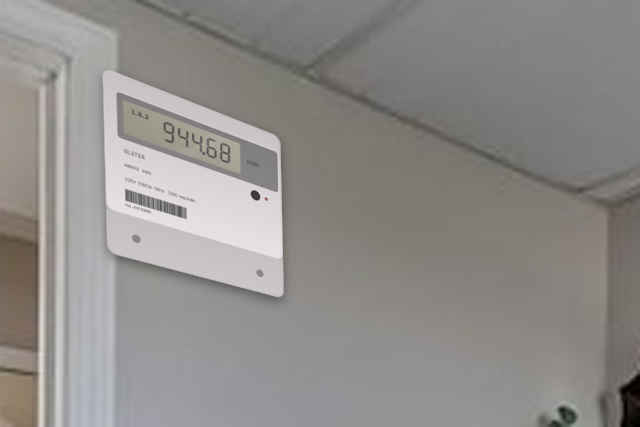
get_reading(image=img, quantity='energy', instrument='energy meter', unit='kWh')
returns 944.68 kWh
